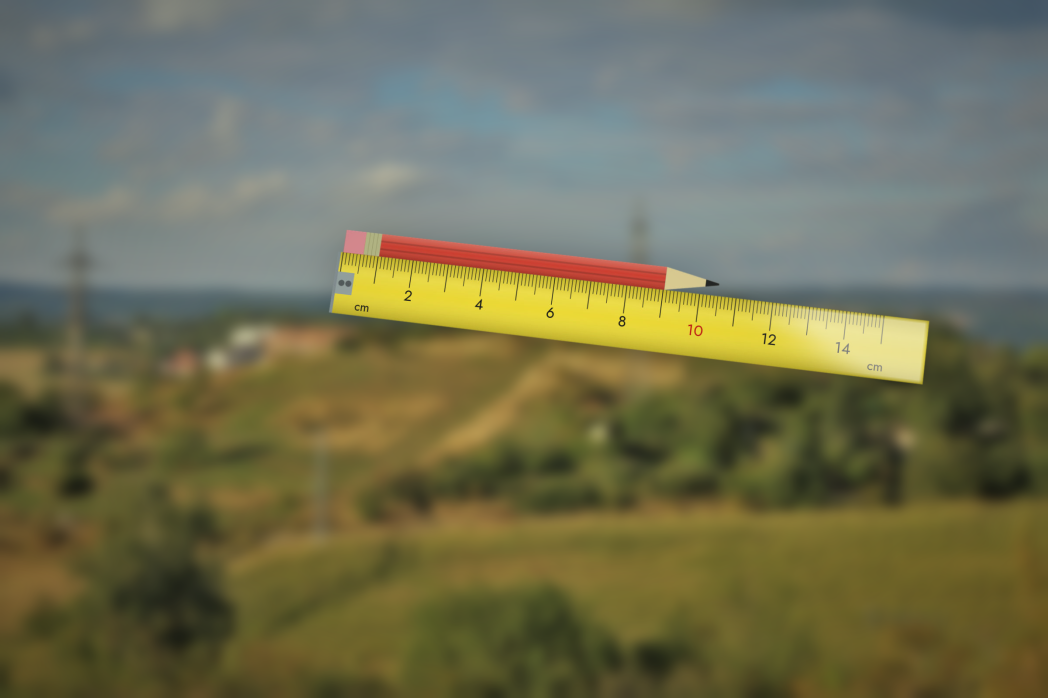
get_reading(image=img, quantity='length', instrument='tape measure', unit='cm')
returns 10.5 cm
